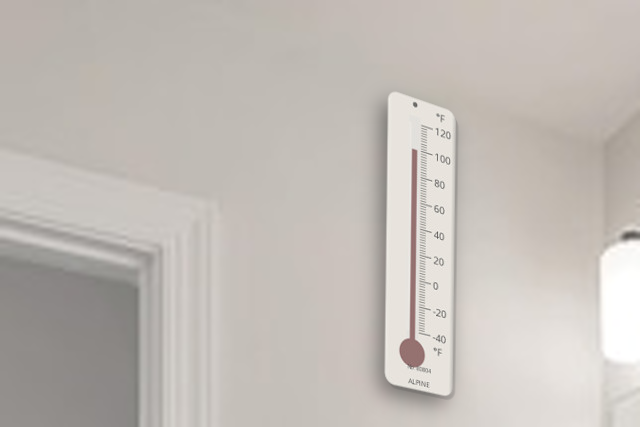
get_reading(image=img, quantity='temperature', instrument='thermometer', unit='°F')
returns 100 °F
